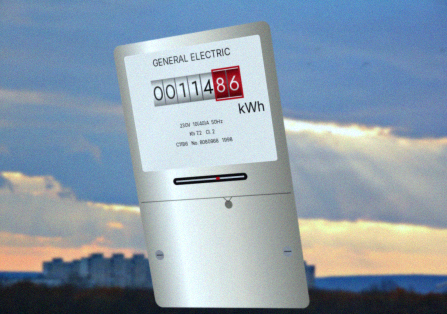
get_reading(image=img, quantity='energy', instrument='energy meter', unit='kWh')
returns 114.86 kWh
